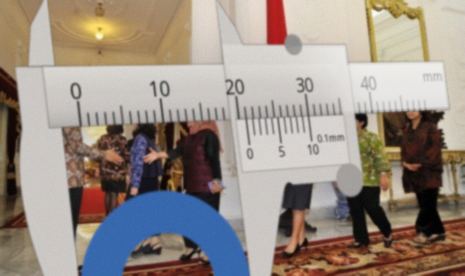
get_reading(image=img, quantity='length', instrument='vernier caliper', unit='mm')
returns 21.0 mm
